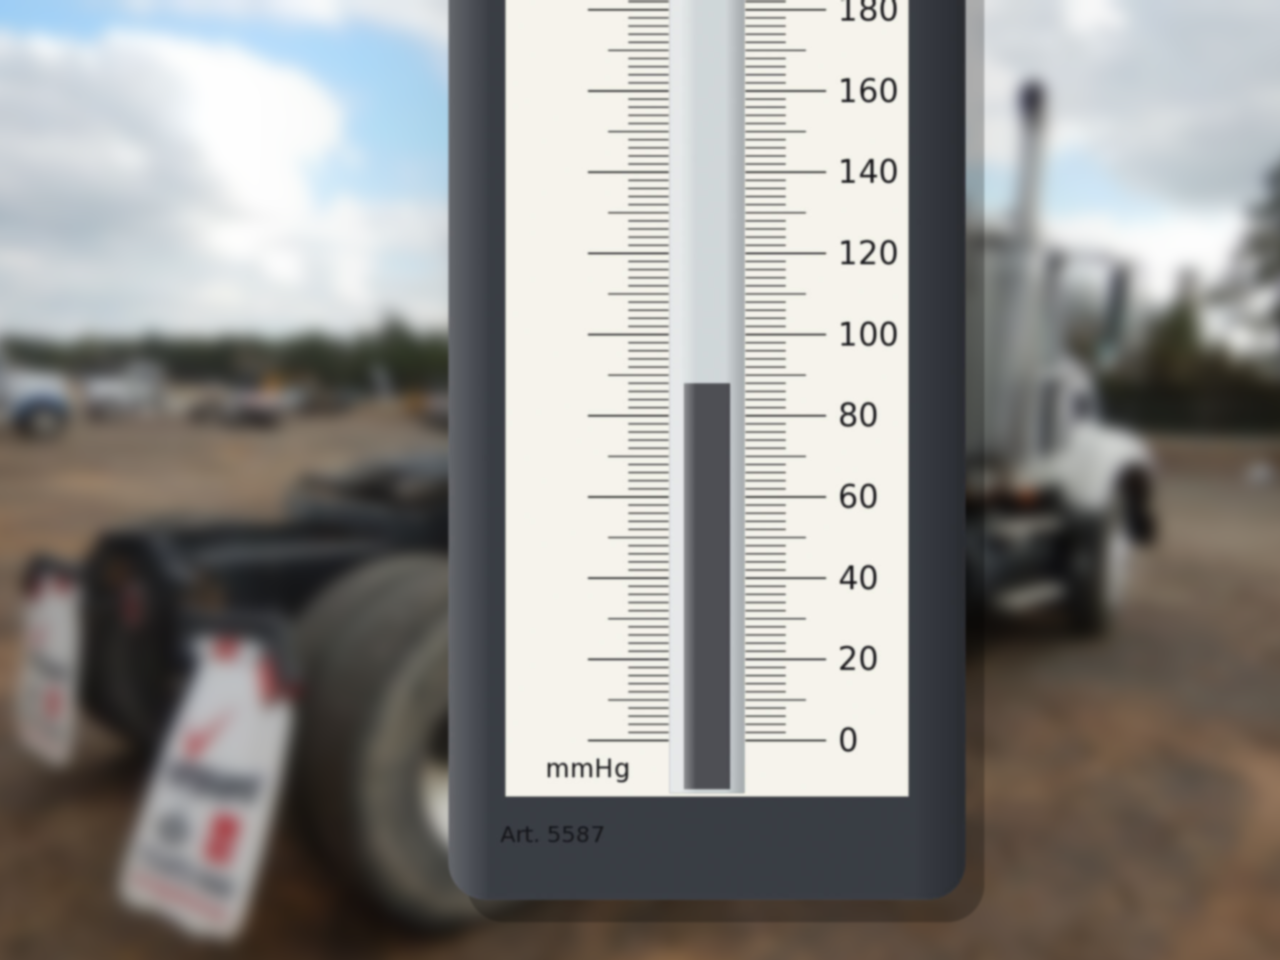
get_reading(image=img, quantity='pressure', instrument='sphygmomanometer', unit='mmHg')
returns 88 mmHg
